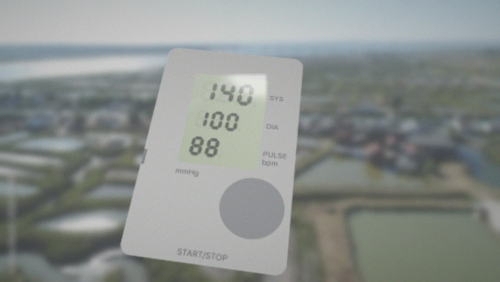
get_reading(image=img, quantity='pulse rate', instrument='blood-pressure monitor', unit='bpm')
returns 88 bpm
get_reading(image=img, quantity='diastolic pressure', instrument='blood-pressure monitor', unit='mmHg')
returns 100 mmHg
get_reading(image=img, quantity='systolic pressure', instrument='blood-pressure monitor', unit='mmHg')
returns 140 mmHg
